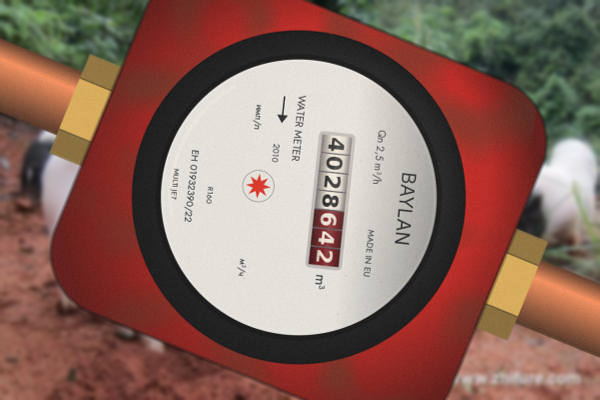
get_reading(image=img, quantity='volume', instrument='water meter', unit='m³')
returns 4028.642 m³
